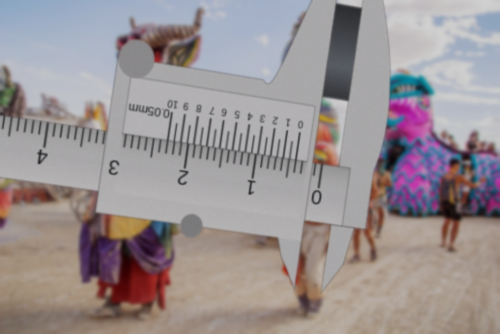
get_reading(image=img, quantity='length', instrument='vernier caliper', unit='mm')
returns 4.0 mm
